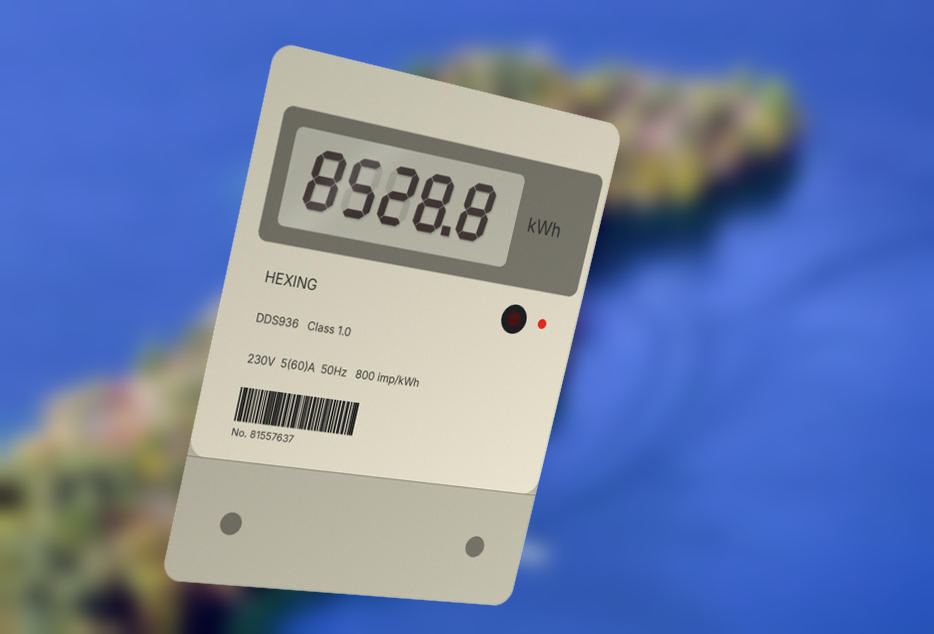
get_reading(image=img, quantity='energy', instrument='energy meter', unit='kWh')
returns 8528.8 kWh
